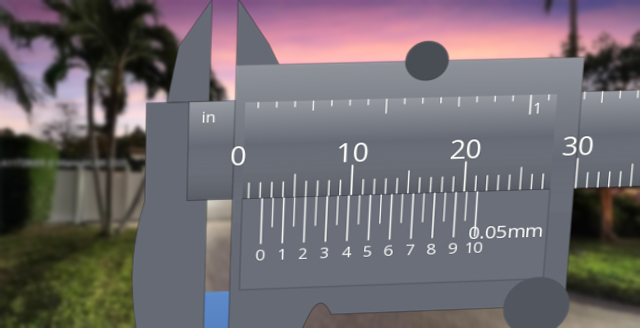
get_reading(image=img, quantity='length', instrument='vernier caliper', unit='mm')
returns 2.2 mm
